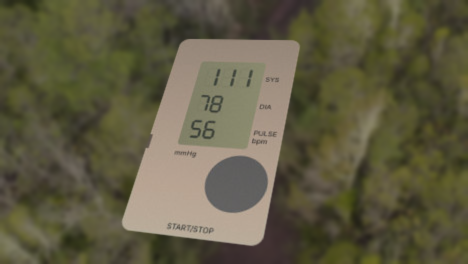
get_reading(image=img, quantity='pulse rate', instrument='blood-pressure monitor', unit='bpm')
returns 56 bpm
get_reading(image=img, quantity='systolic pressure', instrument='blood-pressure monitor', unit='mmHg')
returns 111 mmHg
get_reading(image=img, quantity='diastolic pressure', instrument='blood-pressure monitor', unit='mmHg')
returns 78 mmHg
